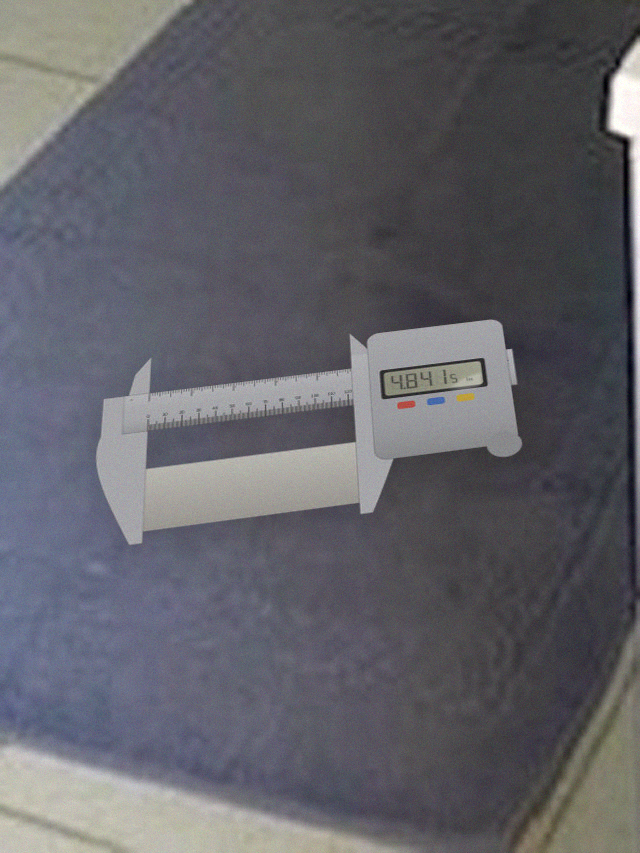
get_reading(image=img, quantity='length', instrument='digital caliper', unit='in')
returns 4.8415 in
